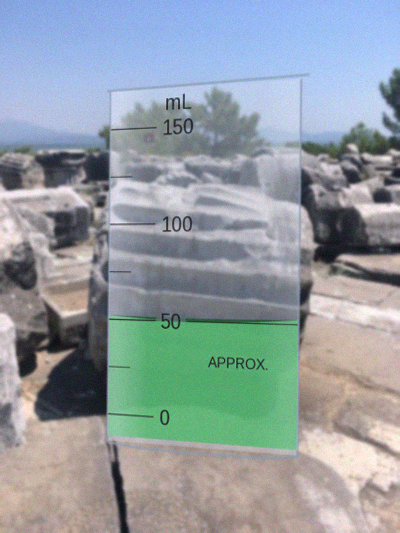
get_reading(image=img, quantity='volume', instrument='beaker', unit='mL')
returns 50 mL
